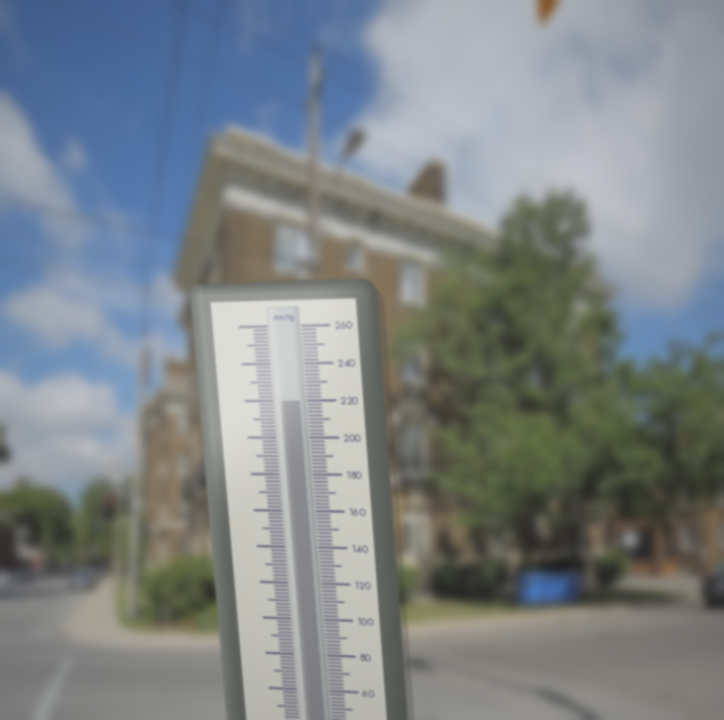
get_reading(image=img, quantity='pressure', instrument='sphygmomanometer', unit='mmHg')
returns 220 mmHg
